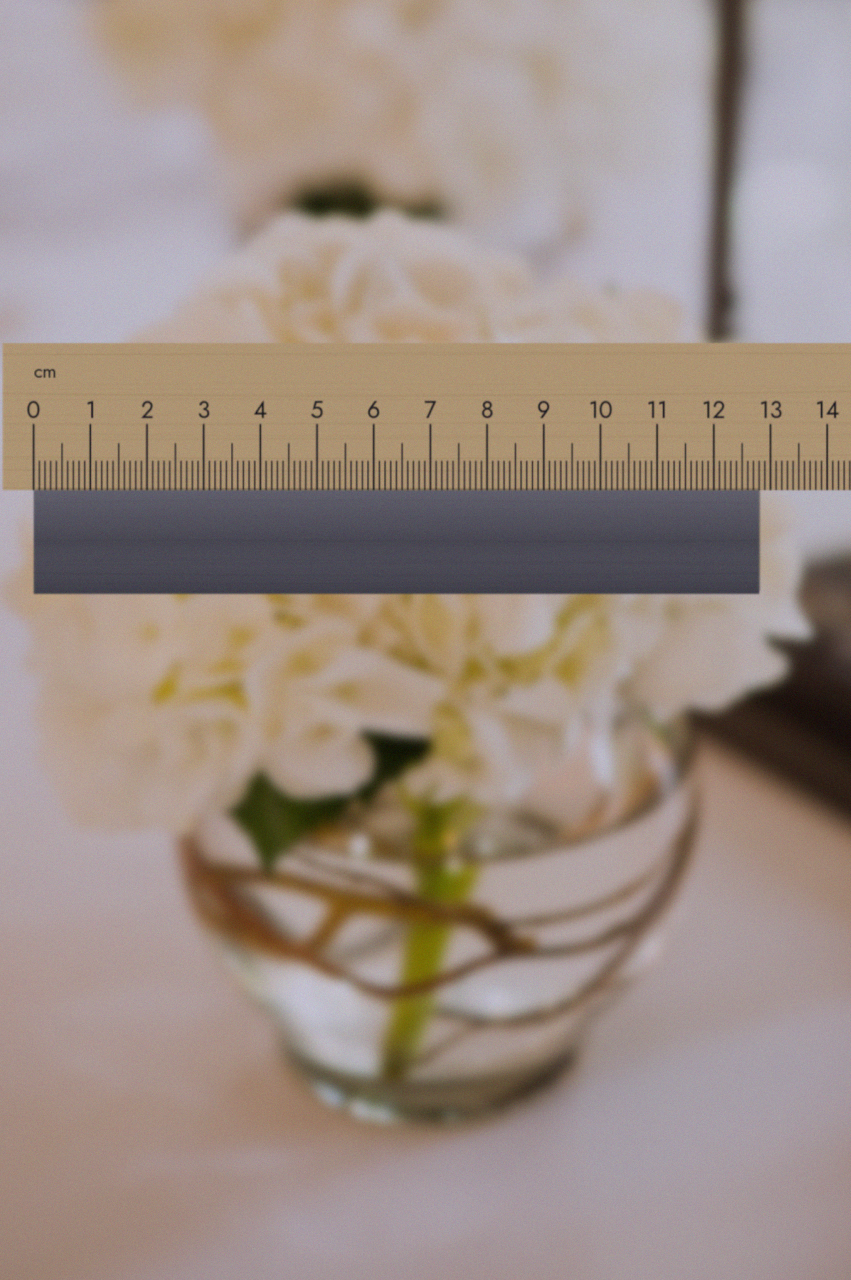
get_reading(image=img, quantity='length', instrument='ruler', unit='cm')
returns 12.8 cm
